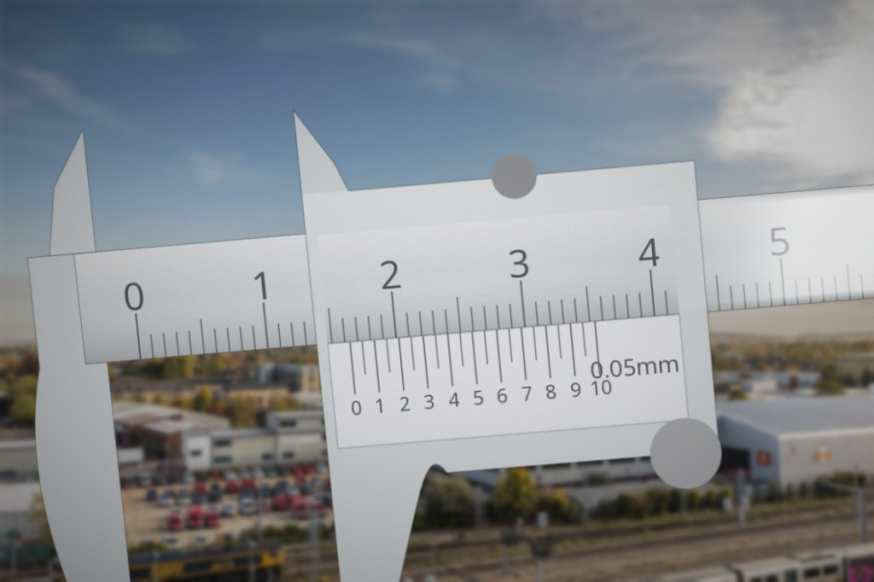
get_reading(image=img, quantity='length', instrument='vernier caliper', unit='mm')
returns 16.4 mm
